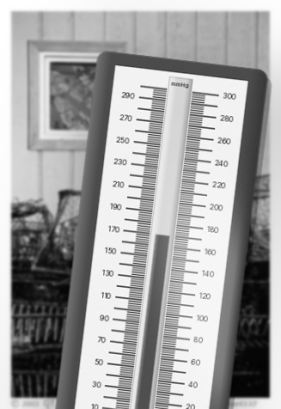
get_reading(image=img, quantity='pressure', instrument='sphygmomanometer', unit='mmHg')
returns 170 mmHg
